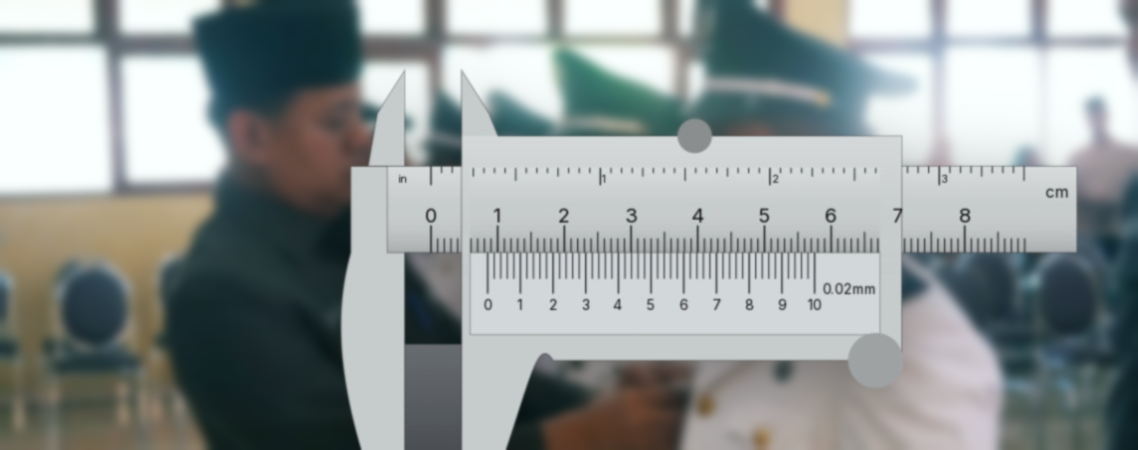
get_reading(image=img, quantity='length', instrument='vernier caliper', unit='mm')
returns 8.5 mm
